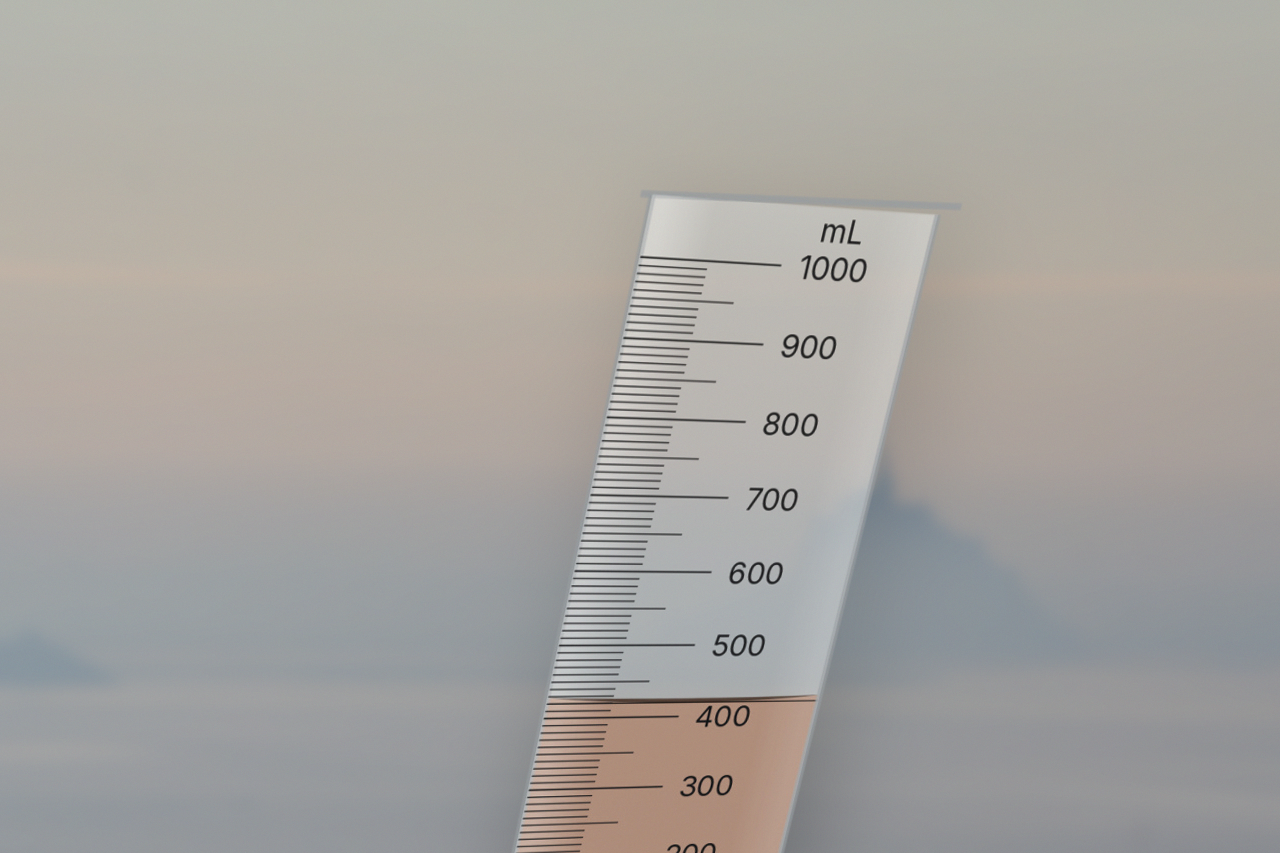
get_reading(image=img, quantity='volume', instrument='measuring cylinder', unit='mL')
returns 420 mL
